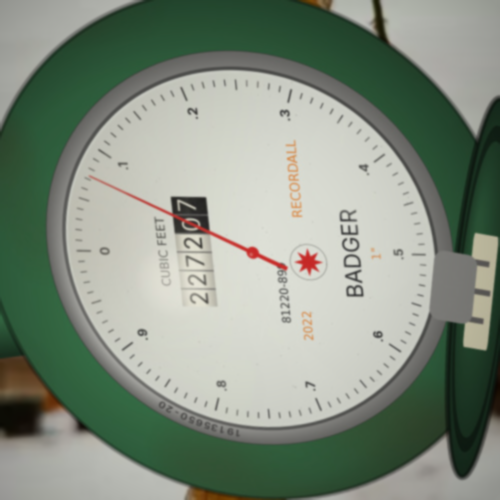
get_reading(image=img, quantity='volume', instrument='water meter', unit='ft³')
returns 227207.07 ft³
